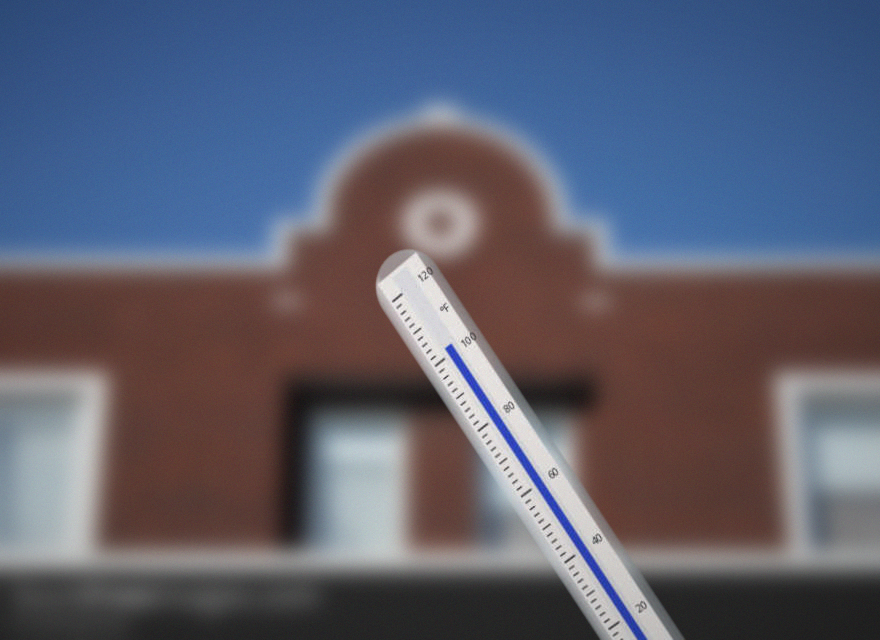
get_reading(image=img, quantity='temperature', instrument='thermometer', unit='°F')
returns 102 °F
